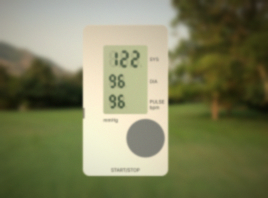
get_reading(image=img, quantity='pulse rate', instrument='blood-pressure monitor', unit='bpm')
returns 96 bpm
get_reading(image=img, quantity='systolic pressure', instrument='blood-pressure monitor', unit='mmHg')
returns 122 mmHg
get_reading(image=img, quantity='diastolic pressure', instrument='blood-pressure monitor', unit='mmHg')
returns 96 mmHg
